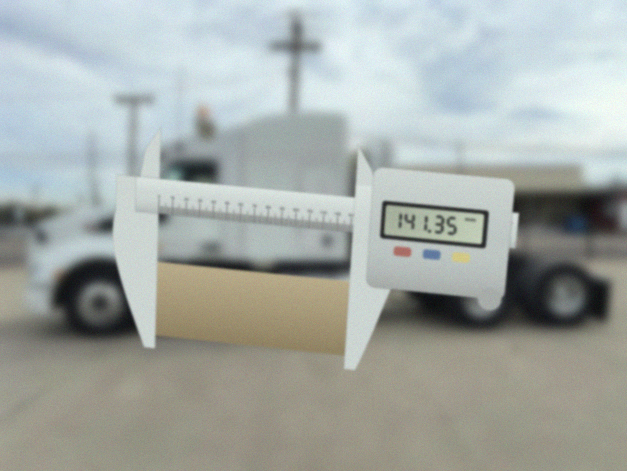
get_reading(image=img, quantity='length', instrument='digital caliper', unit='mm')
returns 141.35 mm
